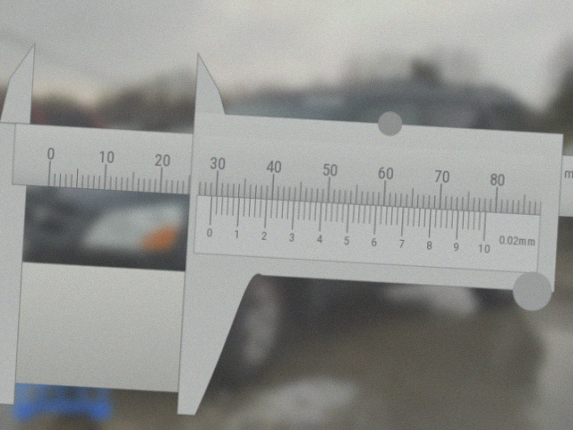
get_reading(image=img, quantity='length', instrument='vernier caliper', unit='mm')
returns 29.2 mm
